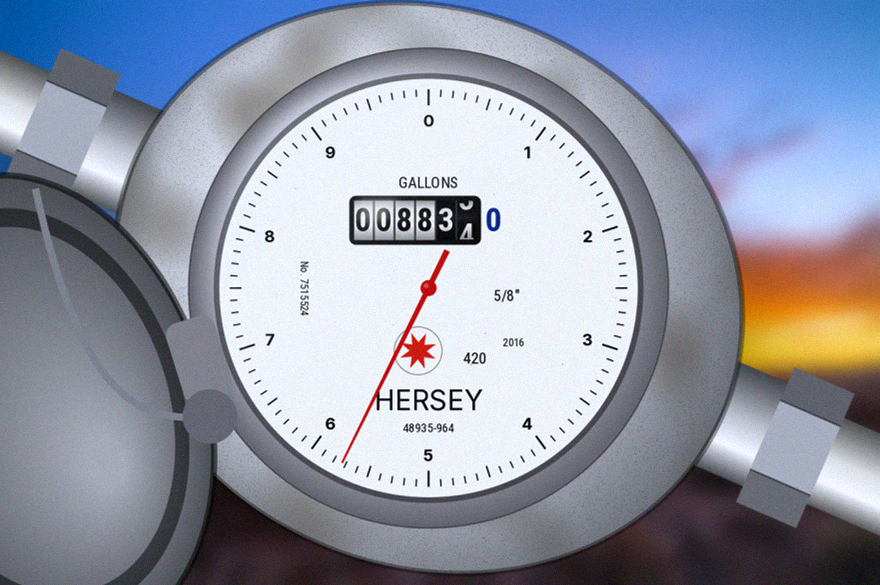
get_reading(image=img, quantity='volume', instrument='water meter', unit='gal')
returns 88335.7 gal
